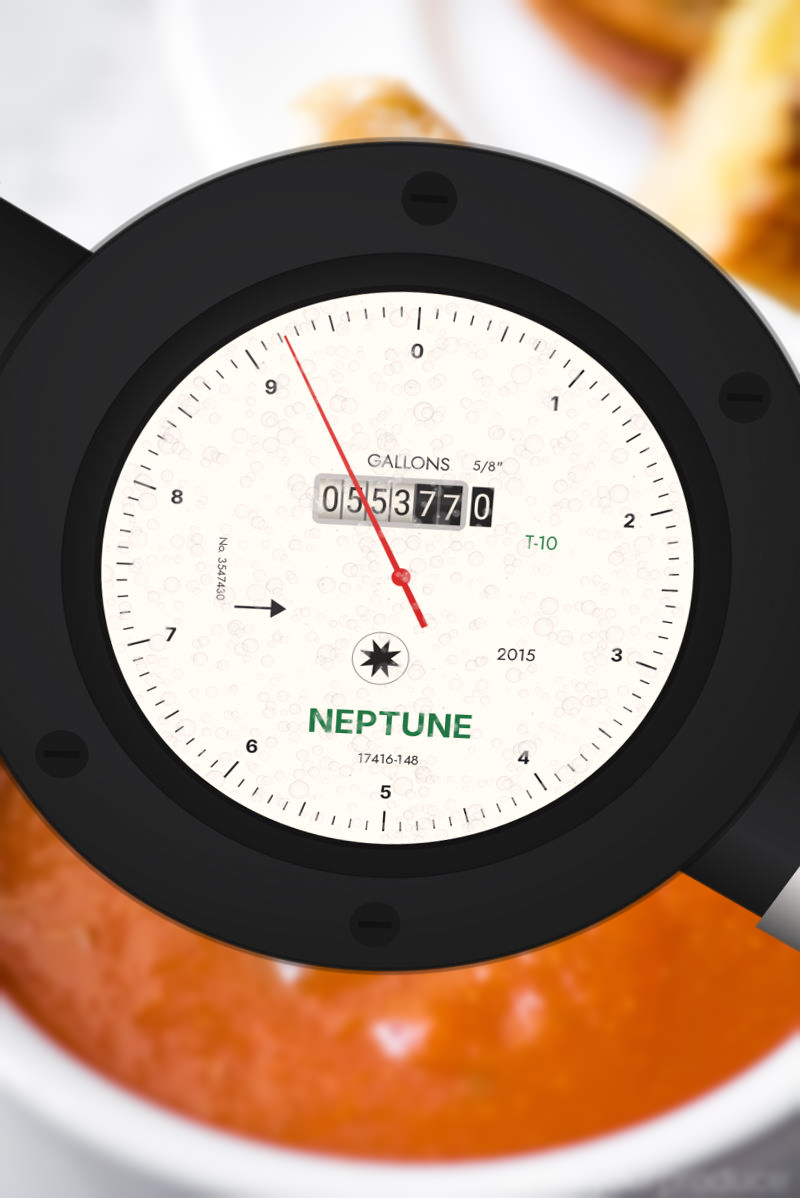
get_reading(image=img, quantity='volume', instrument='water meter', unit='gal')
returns 553769.2 gal
